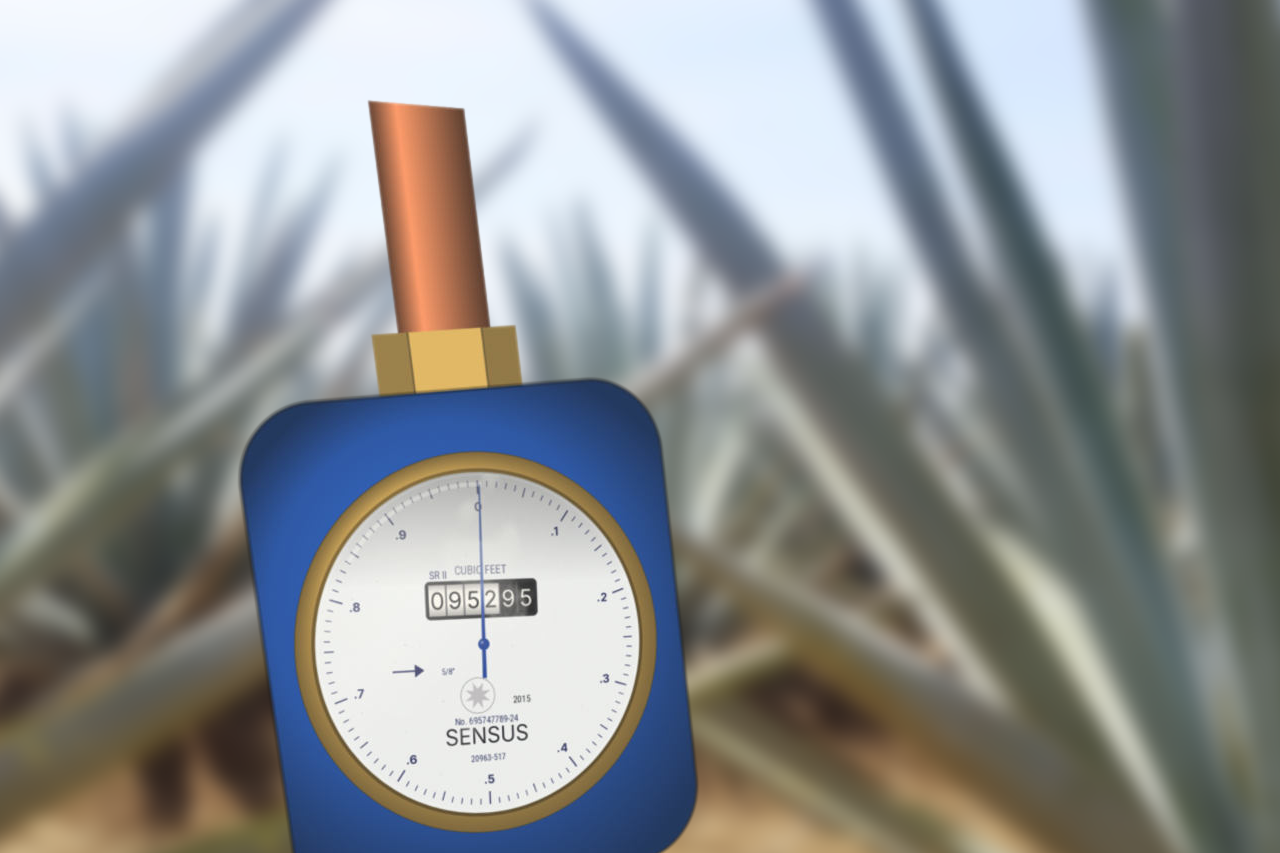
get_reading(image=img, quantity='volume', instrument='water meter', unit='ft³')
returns 95295.00 ft³
